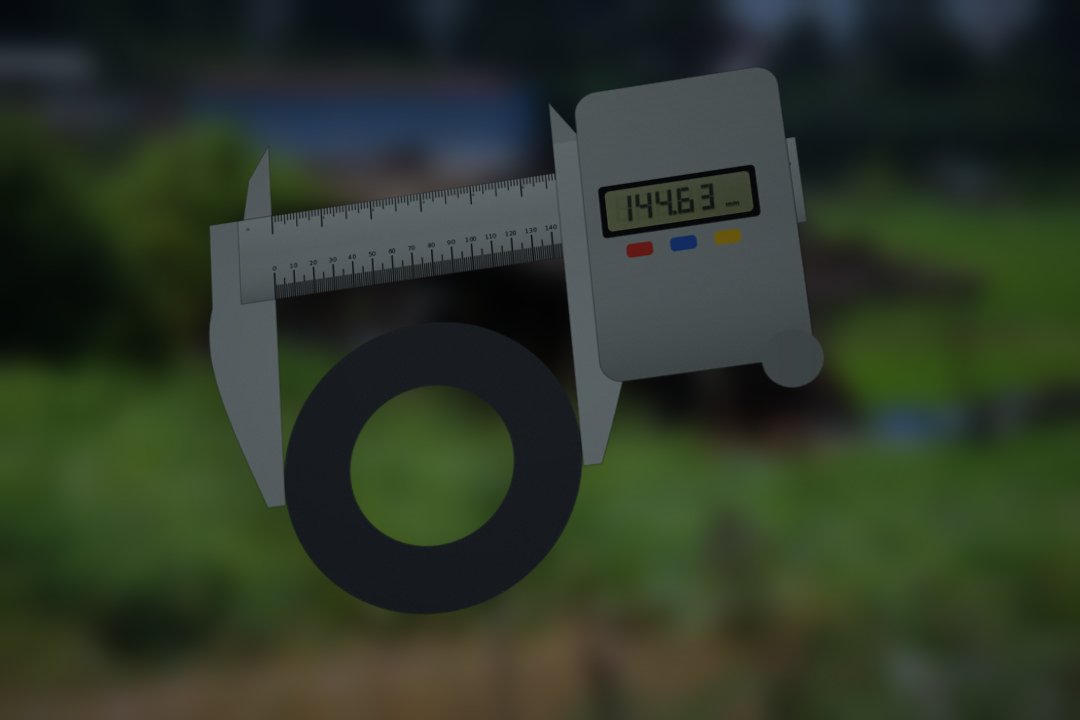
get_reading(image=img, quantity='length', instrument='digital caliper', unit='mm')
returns 144.63 mm
